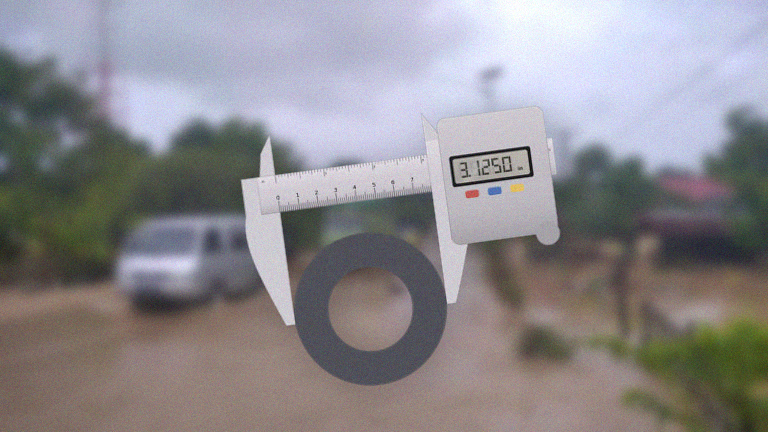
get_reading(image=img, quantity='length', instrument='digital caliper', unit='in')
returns 3.1250 in
